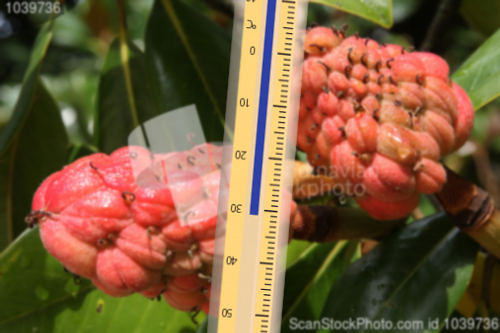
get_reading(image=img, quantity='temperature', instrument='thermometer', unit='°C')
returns 31 °C
